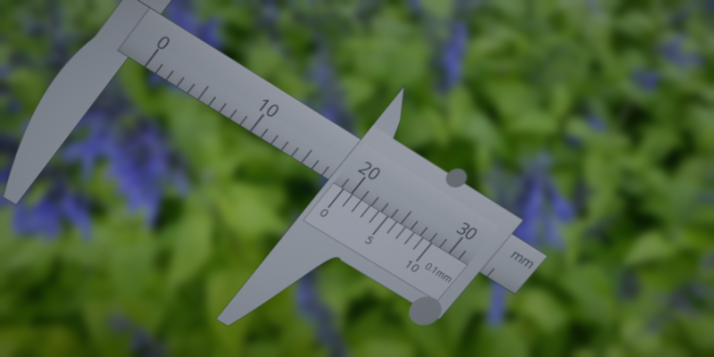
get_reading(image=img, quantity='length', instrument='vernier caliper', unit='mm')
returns 19.2 mm
